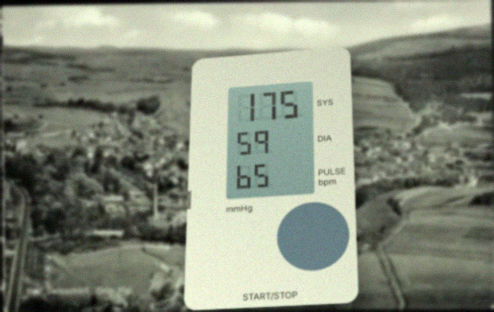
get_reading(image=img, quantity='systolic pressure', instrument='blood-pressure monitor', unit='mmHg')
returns 175 mmHg
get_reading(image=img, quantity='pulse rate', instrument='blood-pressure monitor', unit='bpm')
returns 65 bpm
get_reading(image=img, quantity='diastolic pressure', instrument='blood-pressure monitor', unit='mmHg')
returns 59 mmHg
